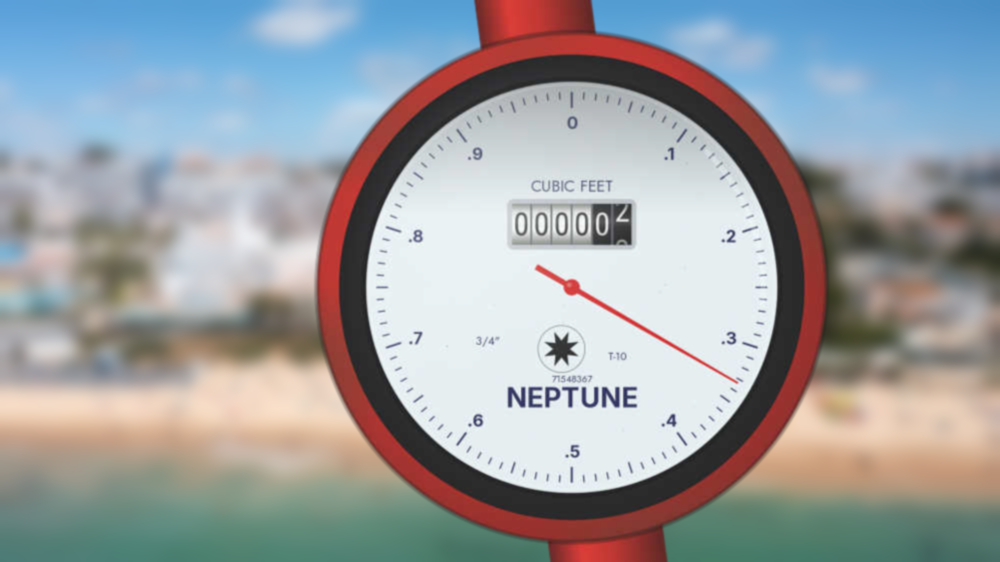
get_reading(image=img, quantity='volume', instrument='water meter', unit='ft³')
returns 2.33 ft³
